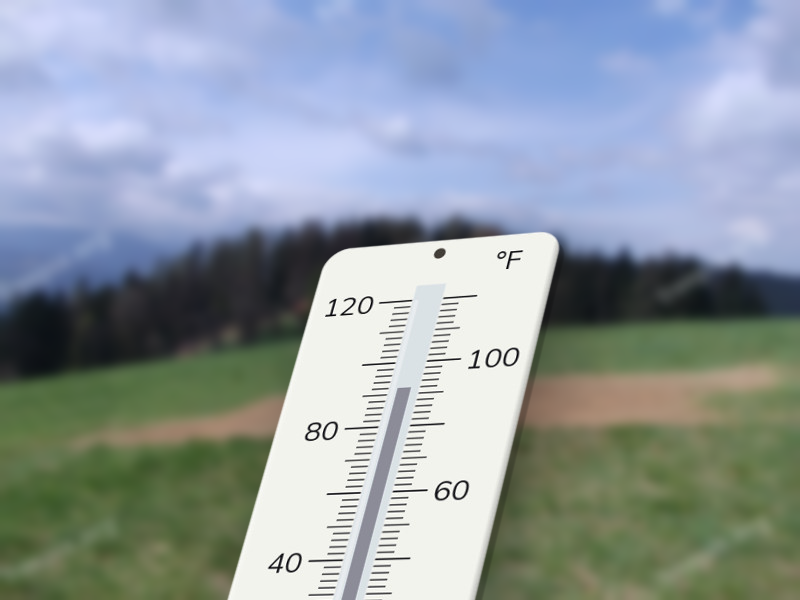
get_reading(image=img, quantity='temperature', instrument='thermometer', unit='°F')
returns 92 °F
